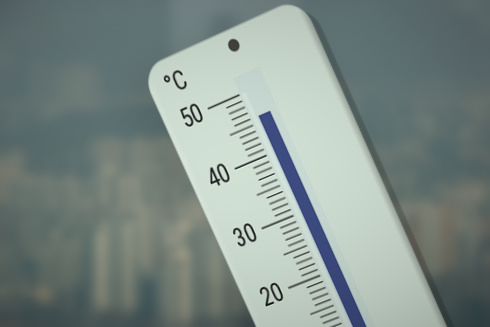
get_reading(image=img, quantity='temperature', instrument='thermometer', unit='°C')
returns 46 °C
